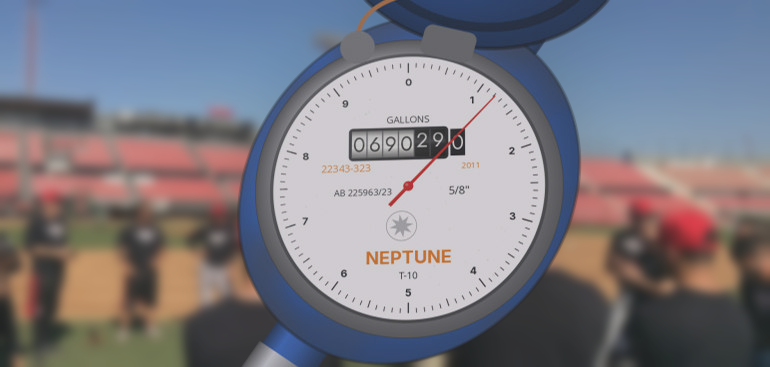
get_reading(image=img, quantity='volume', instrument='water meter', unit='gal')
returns 690291.2 gal
